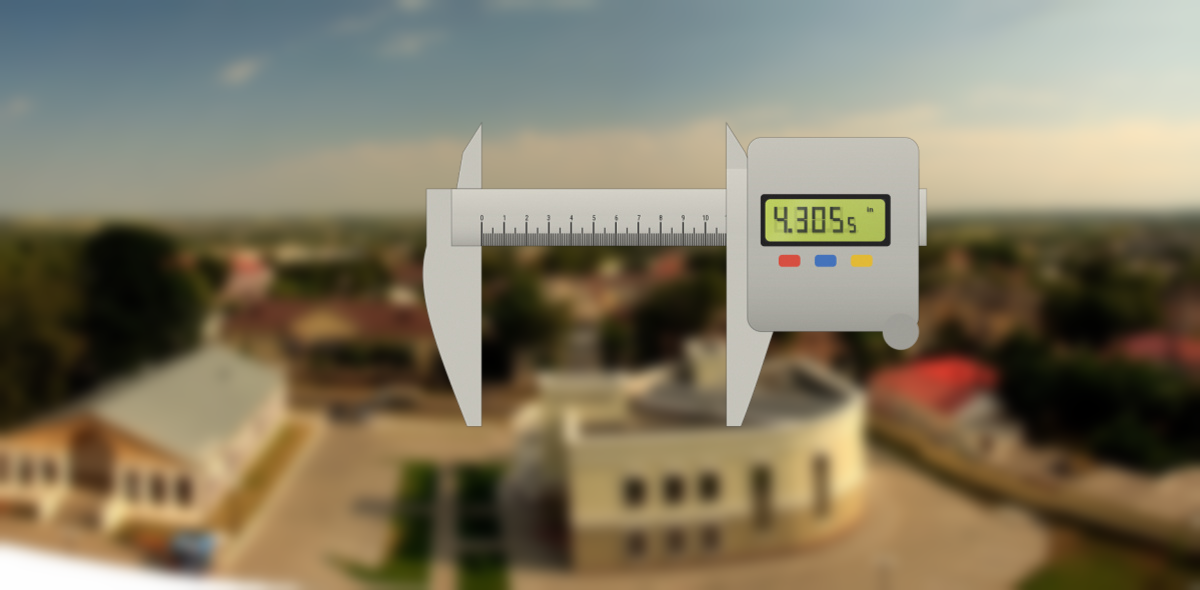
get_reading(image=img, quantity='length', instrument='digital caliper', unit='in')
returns 4.3055 in
